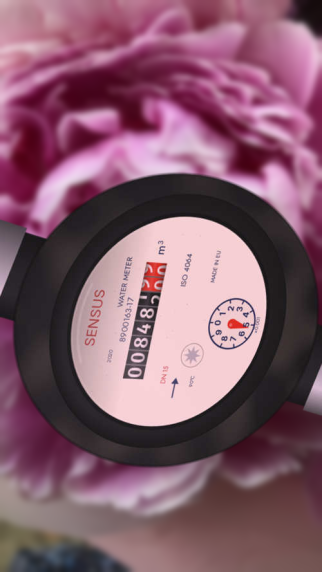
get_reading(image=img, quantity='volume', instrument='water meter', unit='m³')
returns 8481.995 m³
